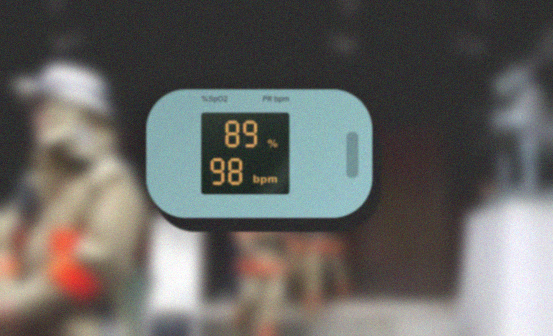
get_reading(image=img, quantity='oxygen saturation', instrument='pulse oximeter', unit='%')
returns 89 %
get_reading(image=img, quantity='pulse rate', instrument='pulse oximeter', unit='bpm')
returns 98 bpm
